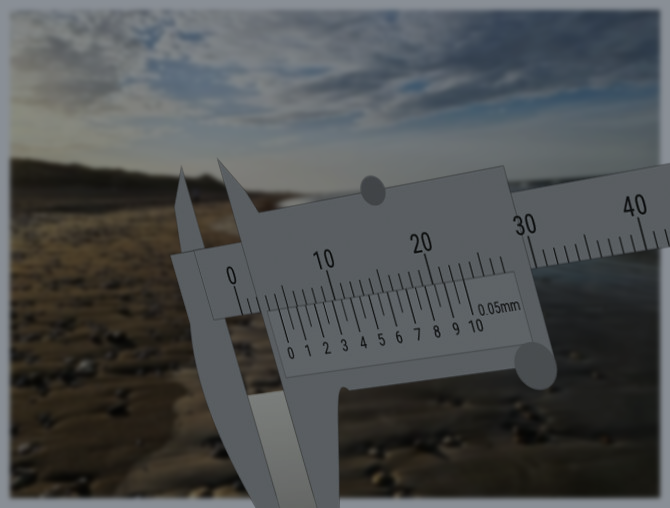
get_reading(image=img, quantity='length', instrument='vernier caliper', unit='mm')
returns 4.0 mm
